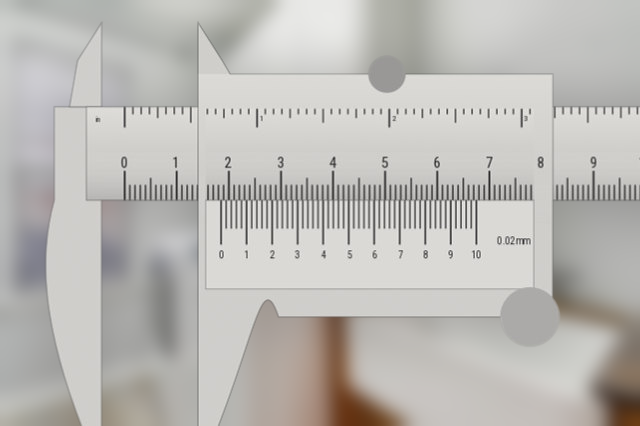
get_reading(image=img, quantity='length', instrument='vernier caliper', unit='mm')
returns 18.5 mm
